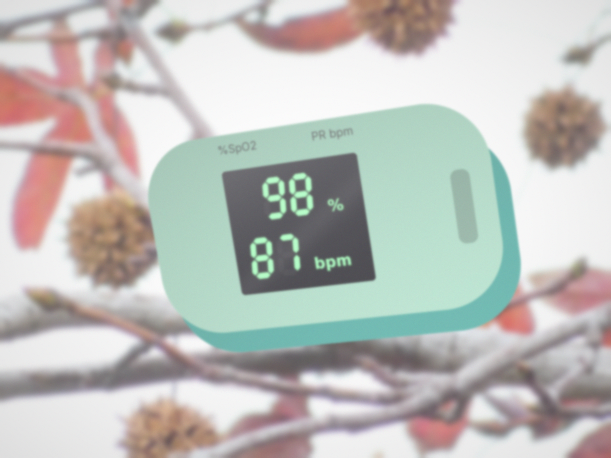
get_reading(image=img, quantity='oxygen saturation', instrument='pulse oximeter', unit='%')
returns 98 %
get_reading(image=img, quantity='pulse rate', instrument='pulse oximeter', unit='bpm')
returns 87 bpm
